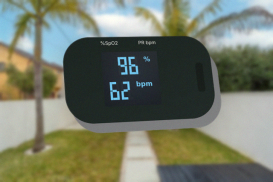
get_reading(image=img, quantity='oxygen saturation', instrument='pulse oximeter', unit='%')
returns 96 %
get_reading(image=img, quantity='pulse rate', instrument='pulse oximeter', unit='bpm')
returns 62 bpm
